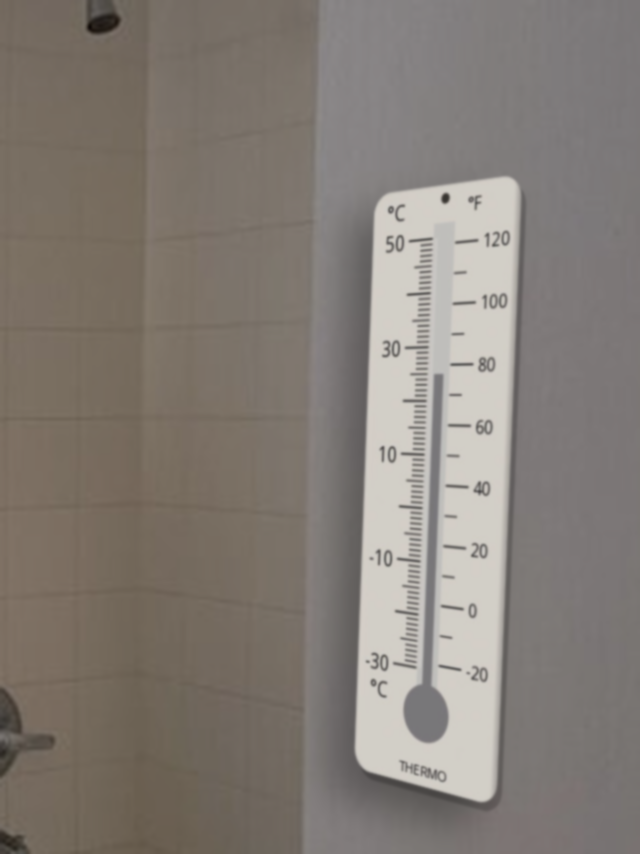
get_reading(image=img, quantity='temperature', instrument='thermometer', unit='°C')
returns 25 °C
